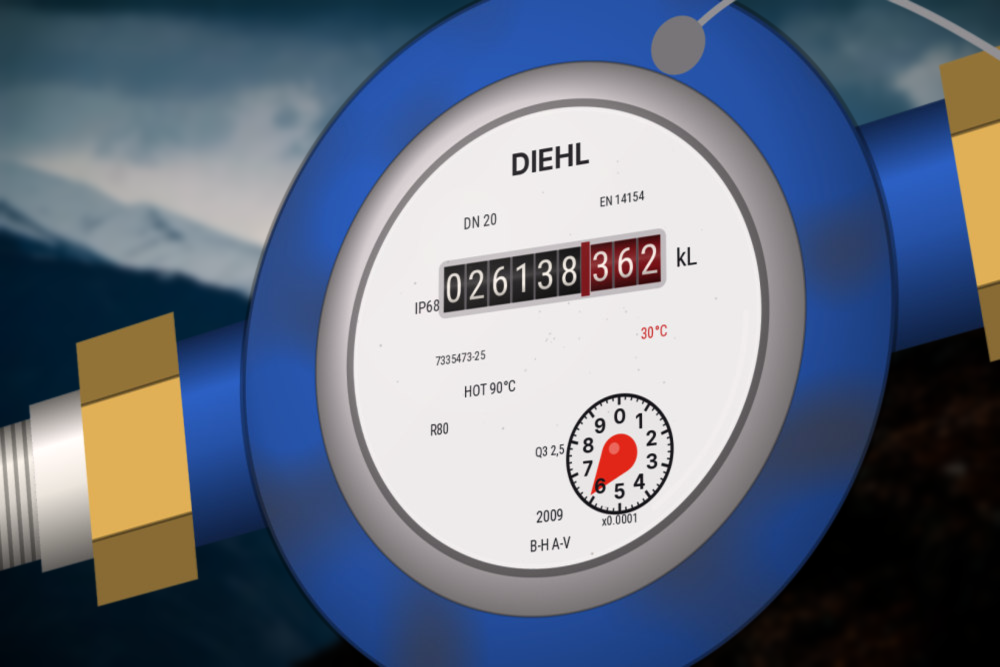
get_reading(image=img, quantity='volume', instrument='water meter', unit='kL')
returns 26138.3626 kL
